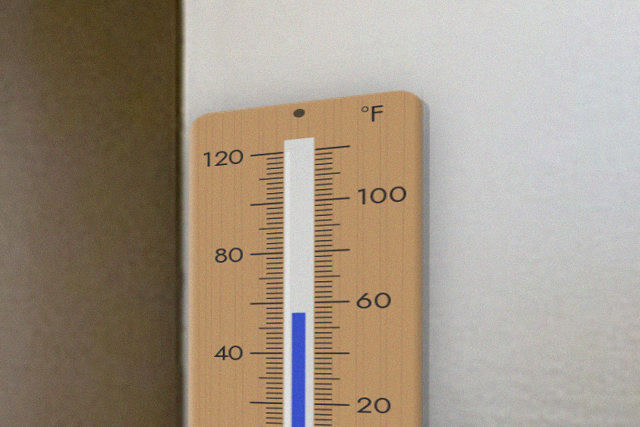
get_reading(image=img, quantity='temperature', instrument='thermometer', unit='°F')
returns 56 °F
